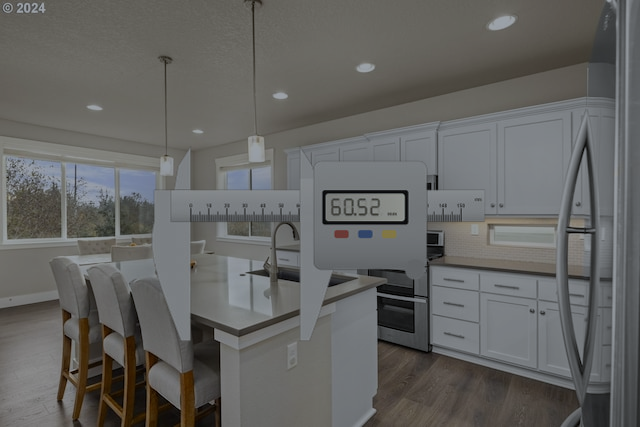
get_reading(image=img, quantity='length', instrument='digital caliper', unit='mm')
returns 60.52 mm
